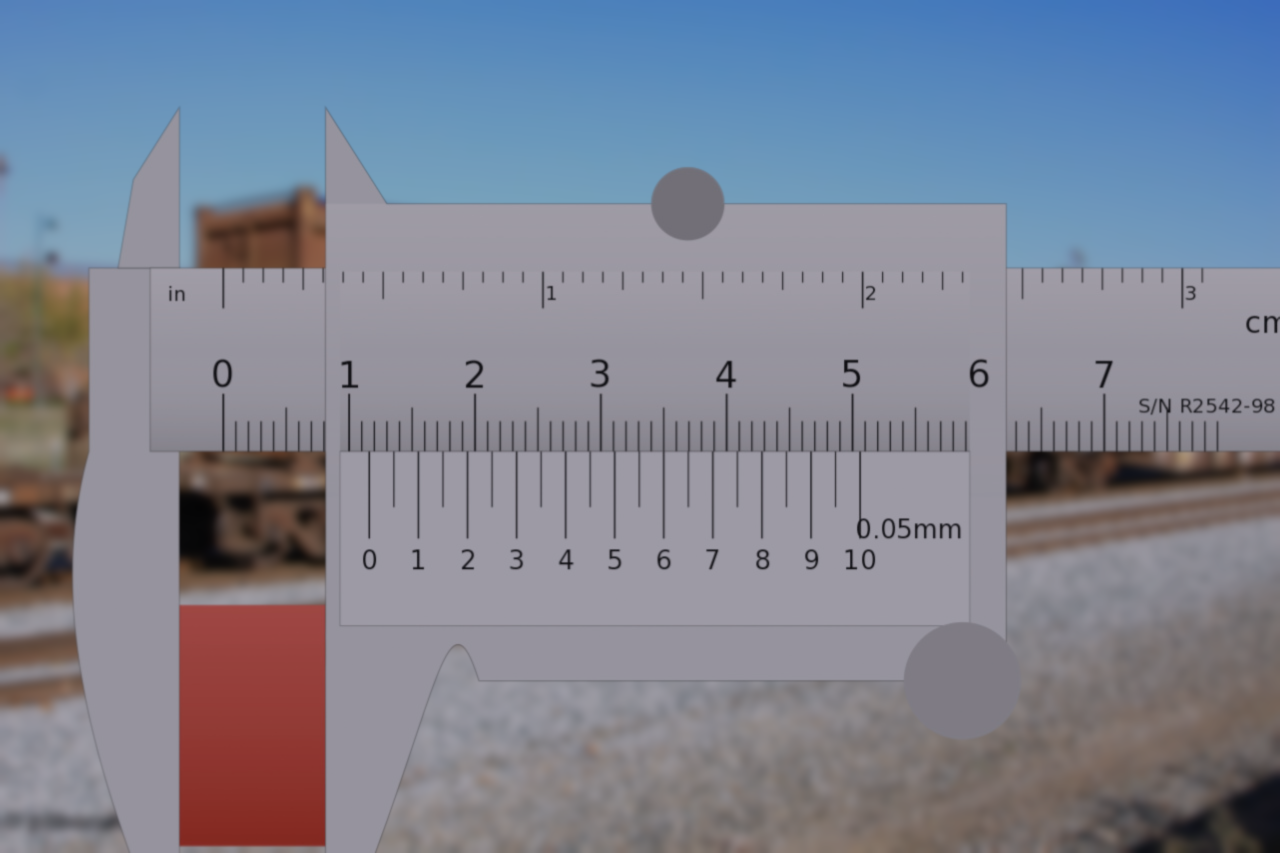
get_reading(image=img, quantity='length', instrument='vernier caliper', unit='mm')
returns 11.6 mm
